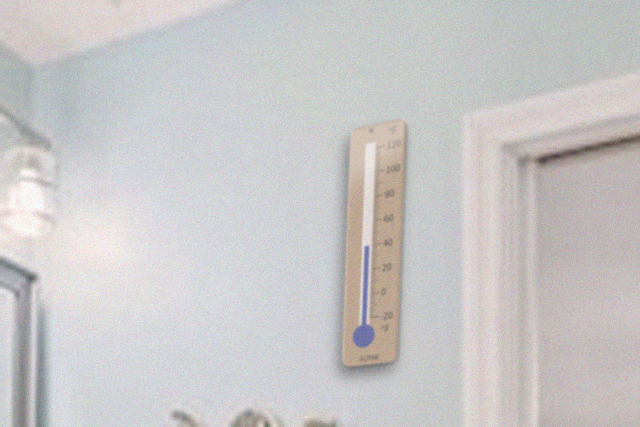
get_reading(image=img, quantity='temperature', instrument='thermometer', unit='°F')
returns 40 °F
